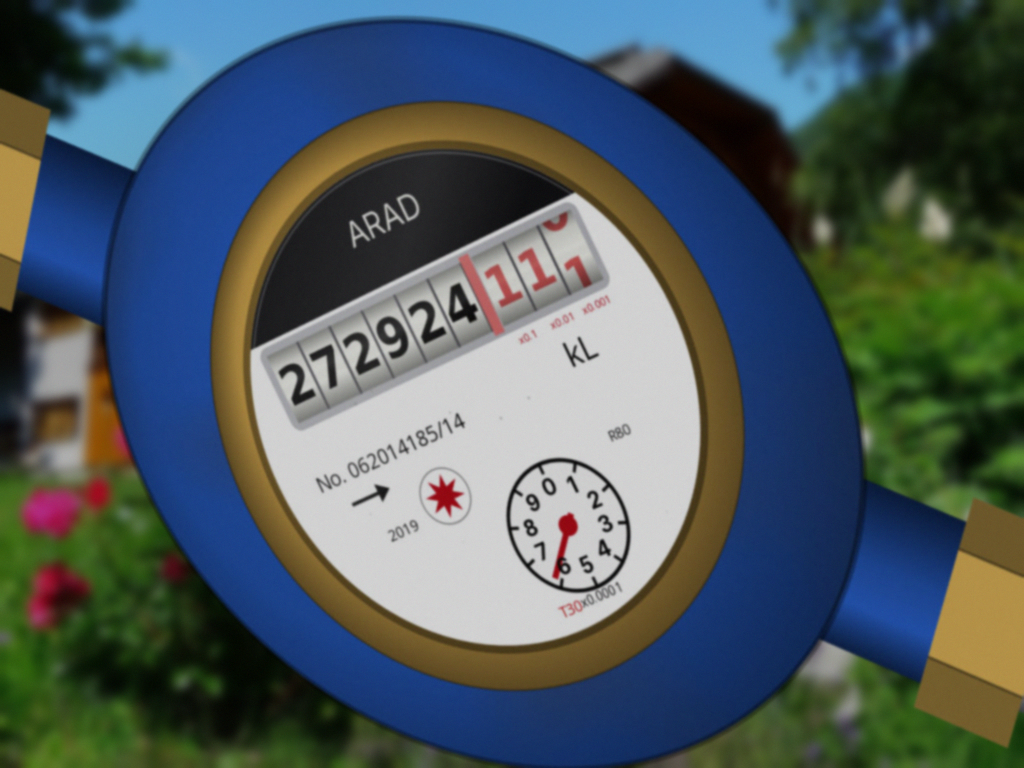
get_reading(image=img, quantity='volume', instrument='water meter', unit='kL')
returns 272924.1106 kL
